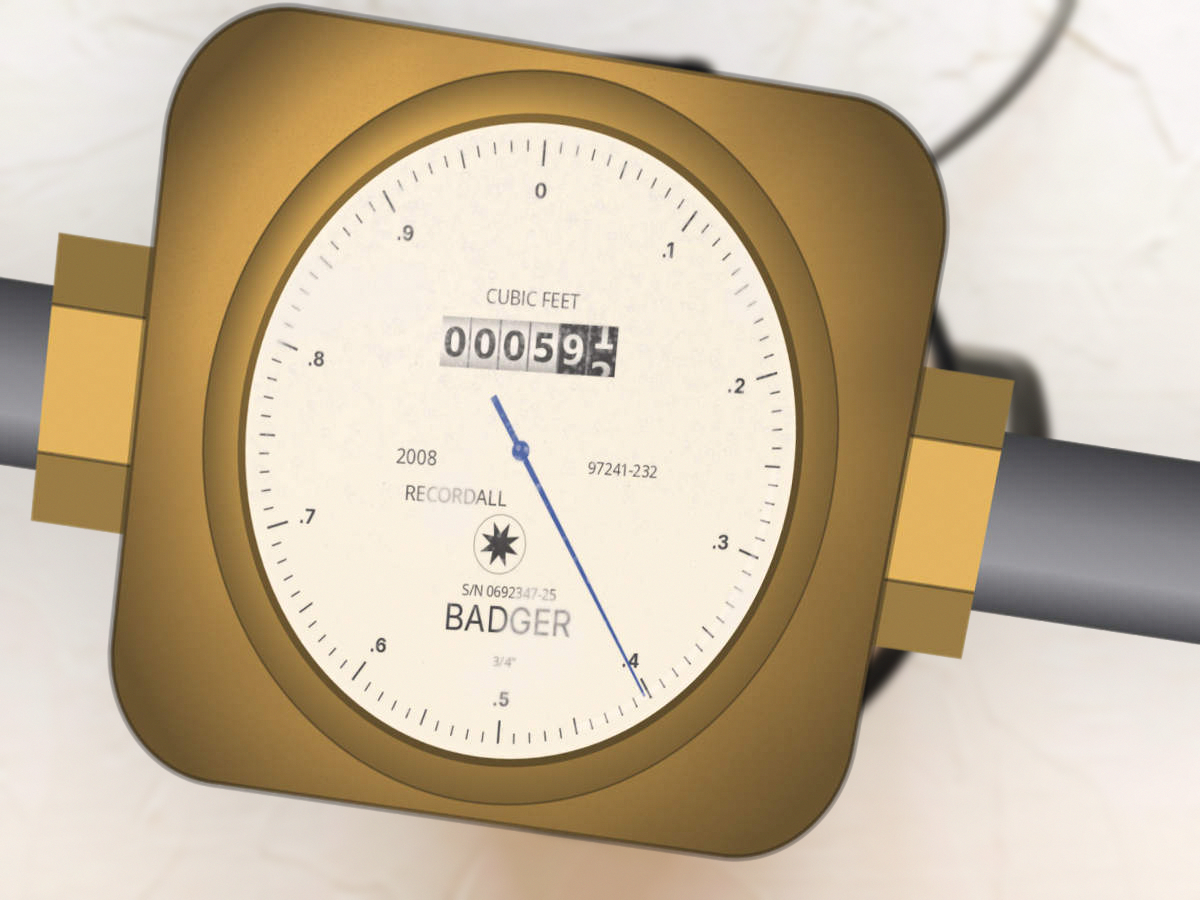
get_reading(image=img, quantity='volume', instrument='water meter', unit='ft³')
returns 591.40 ft³
